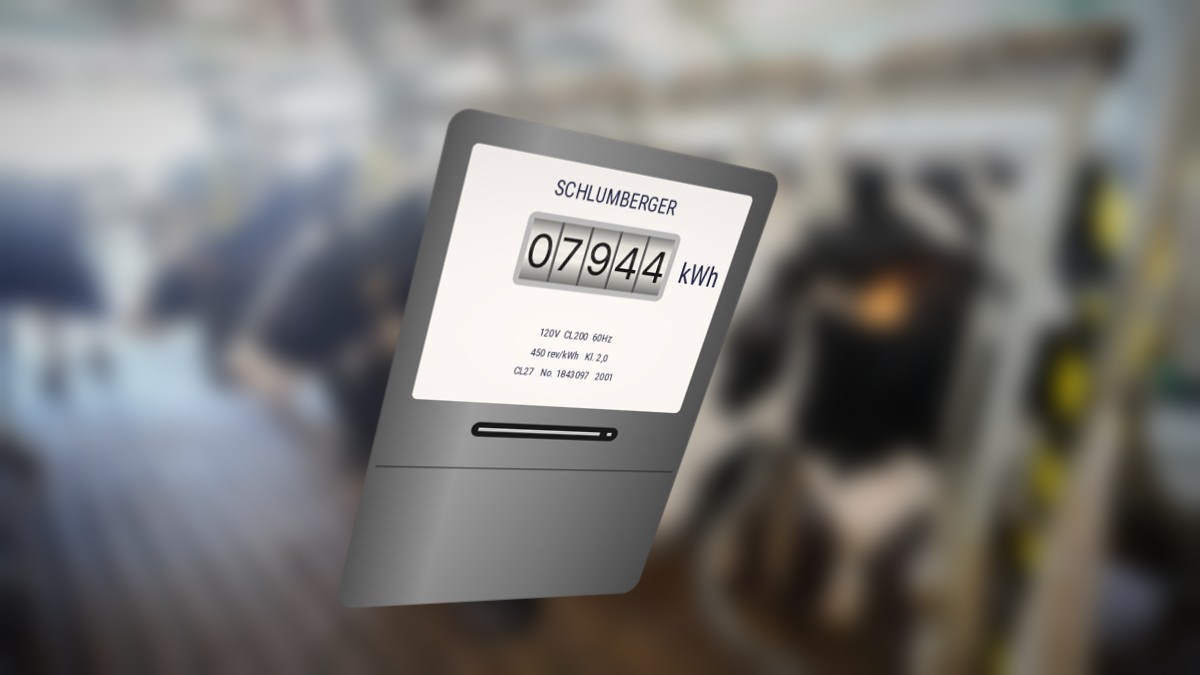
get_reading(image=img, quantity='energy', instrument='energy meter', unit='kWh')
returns 7944 kWh
